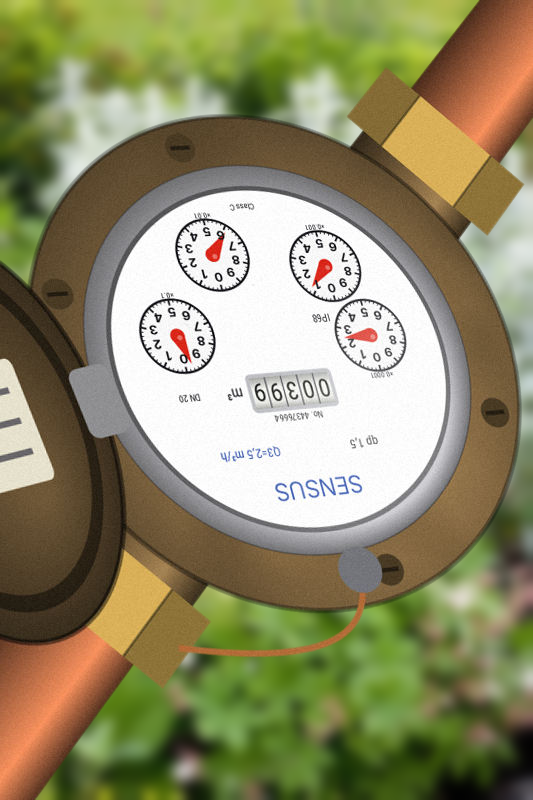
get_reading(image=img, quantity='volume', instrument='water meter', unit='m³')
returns 398.9612 m³
